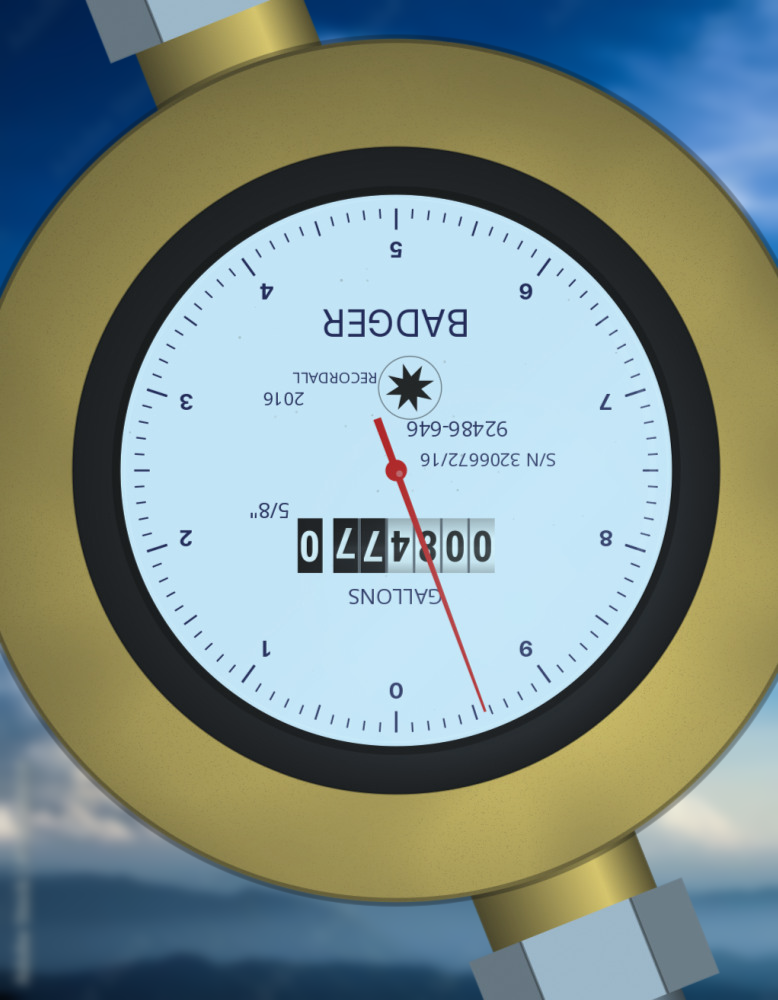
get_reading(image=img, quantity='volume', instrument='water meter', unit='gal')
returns 84769.4 gal
